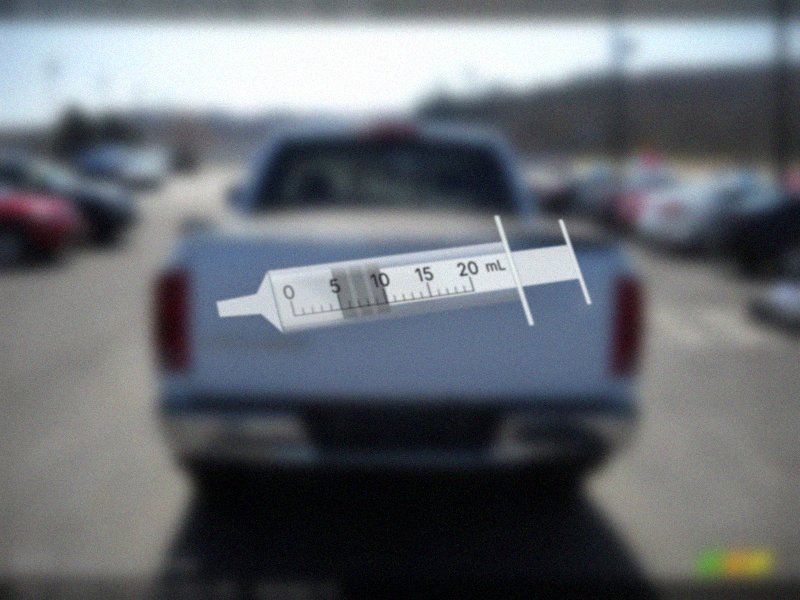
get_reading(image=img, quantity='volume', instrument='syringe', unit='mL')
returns 5 mL
